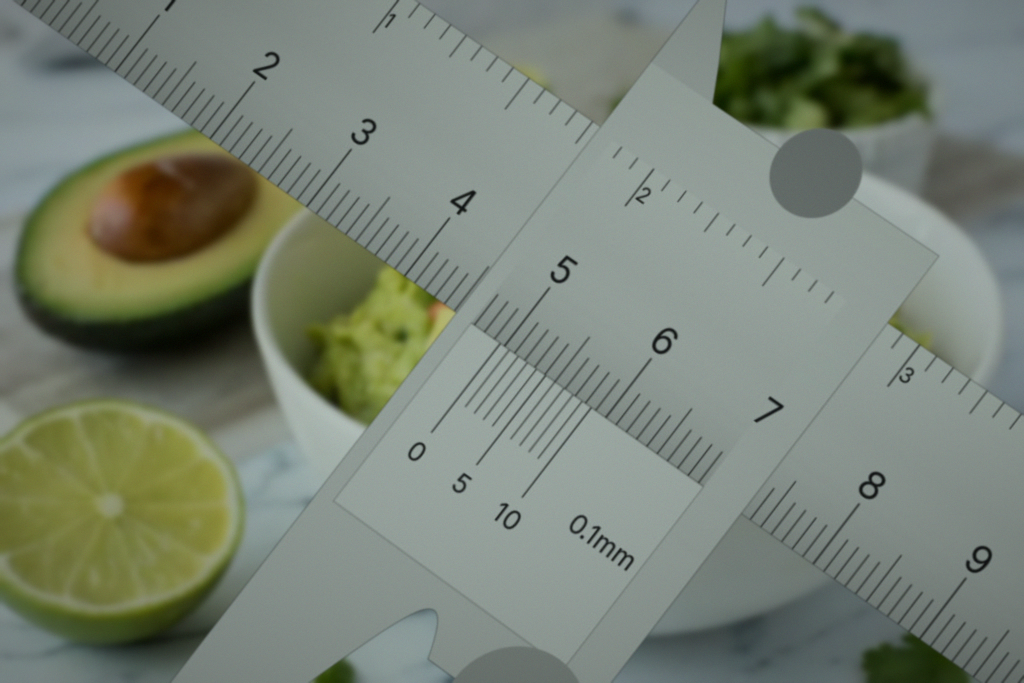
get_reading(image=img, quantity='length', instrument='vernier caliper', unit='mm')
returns 49.6 mm
